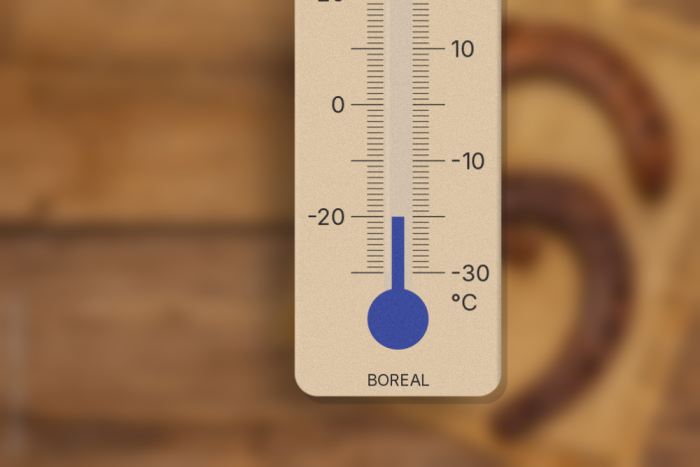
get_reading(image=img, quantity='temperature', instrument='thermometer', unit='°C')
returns -20 °C
